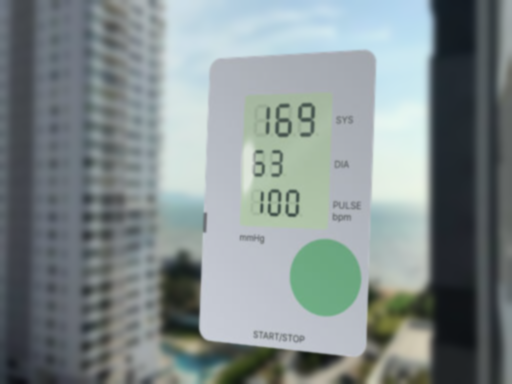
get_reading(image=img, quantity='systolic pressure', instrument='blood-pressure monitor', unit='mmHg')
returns 169 mmHg
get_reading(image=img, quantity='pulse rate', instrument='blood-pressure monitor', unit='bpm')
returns 100 bpm
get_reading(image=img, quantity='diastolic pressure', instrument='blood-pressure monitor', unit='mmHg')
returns 63 mmHg
